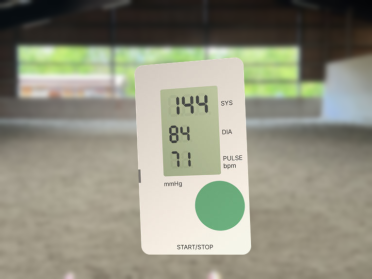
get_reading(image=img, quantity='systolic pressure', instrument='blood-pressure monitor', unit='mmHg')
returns 144 mmHg
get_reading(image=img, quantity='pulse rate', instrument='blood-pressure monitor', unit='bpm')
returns 71 bpm
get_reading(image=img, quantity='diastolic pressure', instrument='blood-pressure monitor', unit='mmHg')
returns 84 mmHg
